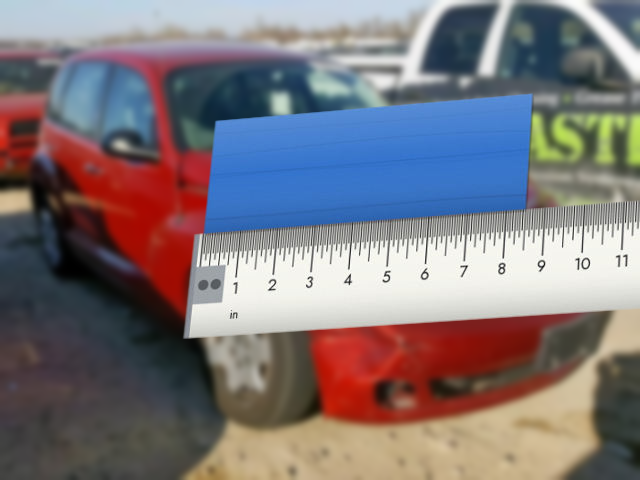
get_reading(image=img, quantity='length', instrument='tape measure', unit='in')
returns 8.5 in
